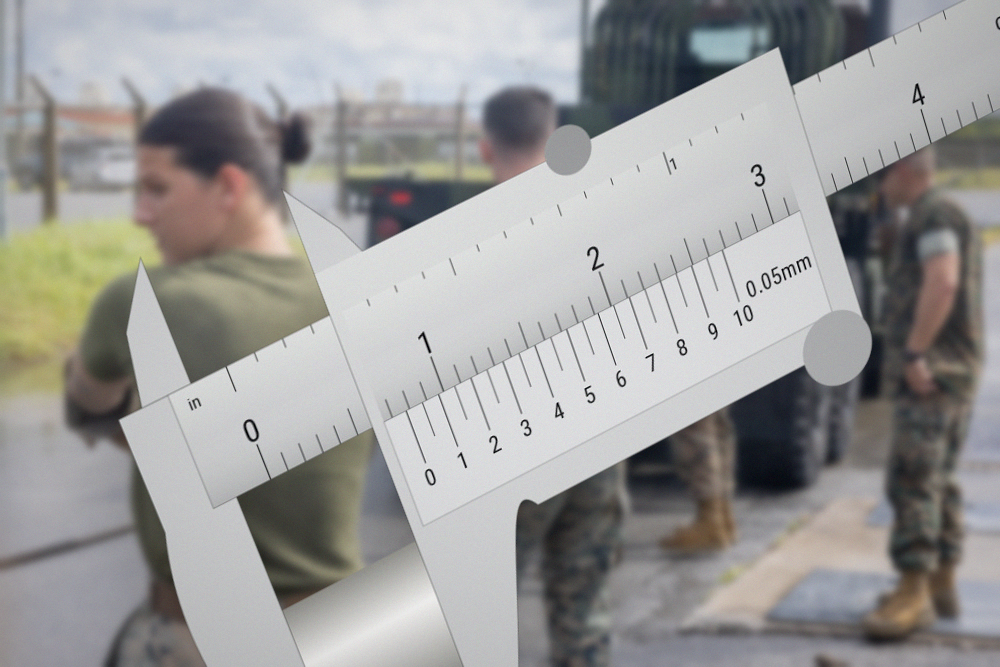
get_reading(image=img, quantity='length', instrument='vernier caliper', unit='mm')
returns 7.8 mm
